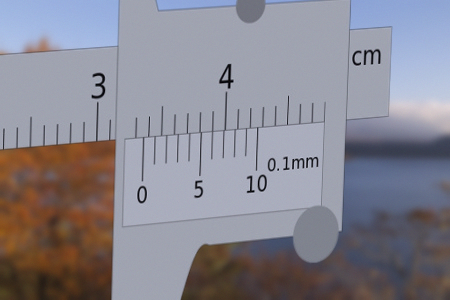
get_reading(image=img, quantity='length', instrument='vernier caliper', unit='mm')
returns 33.6 mm
